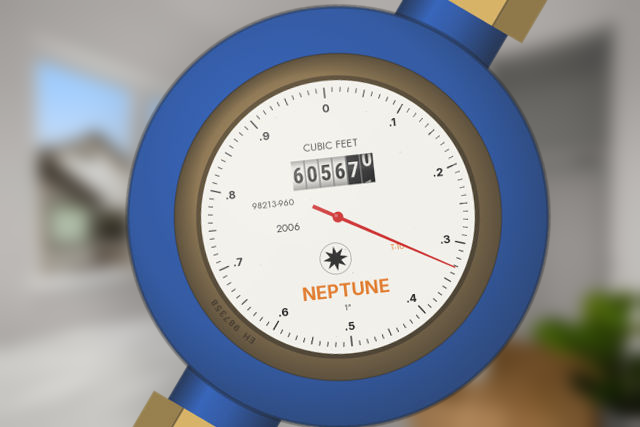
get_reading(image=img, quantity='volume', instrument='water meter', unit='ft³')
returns 605670.33 ft³
